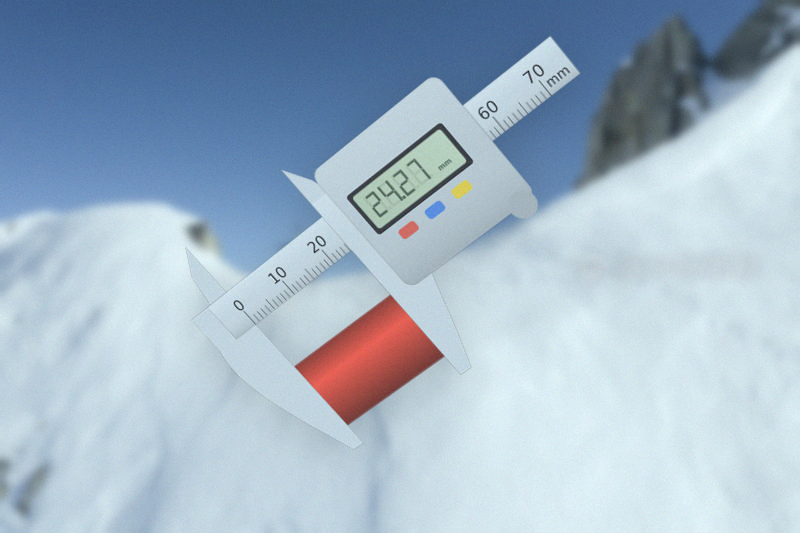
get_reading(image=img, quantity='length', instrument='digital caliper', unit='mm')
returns 24.27 mm
